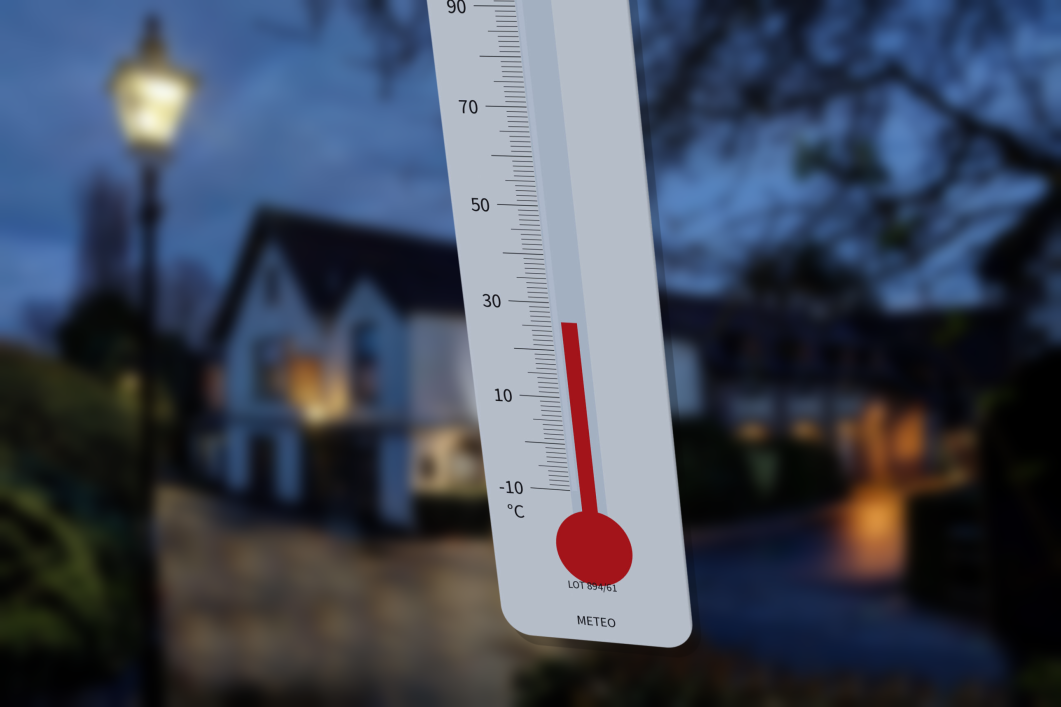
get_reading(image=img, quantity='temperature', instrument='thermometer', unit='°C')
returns 26 °C
